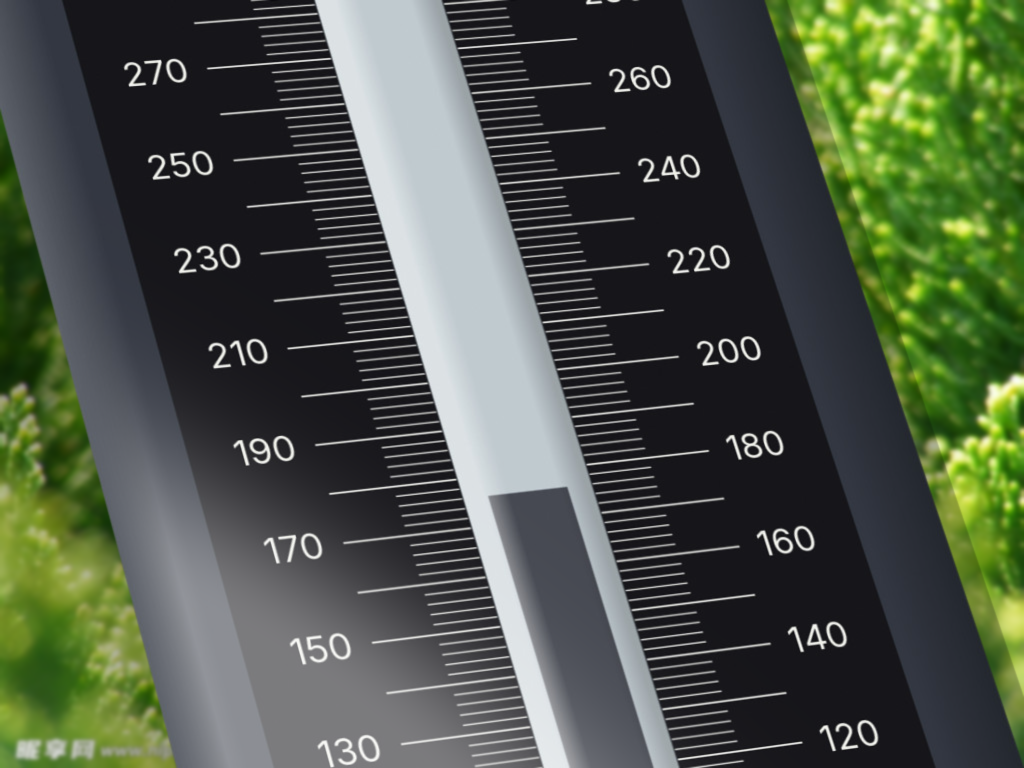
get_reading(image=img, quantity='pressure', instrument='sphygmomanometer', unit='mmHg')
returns 176 mmHg
